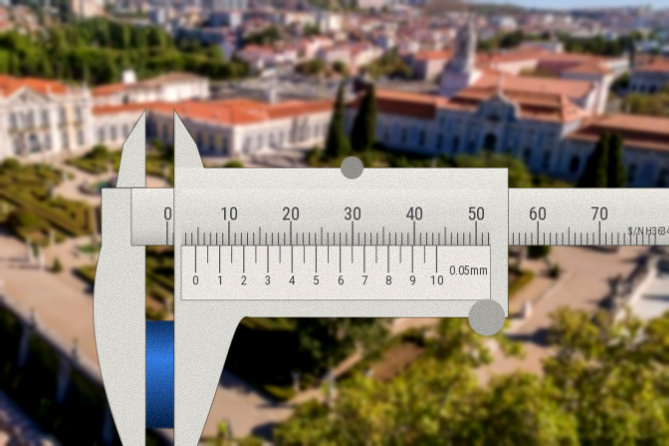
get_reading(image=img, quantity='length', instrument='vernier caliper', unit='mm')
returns 4.6 mm
